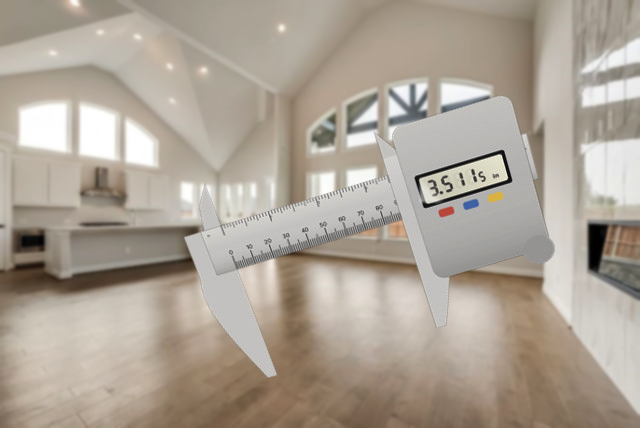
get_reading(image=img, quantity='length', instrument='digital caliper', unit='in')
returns 3.5115 in
